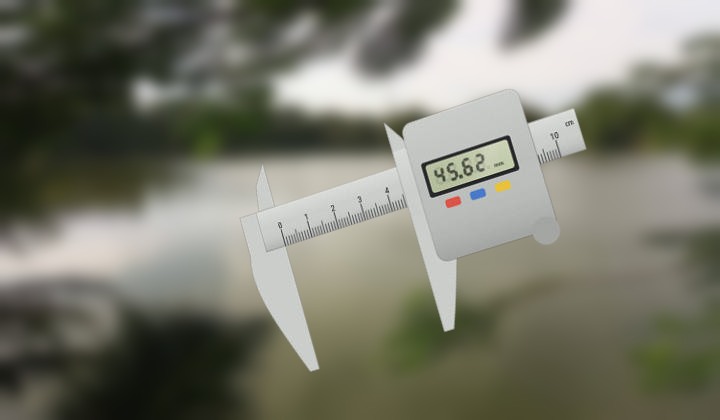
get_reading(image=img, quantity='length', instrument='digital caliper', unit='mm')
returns 45.62 mm
